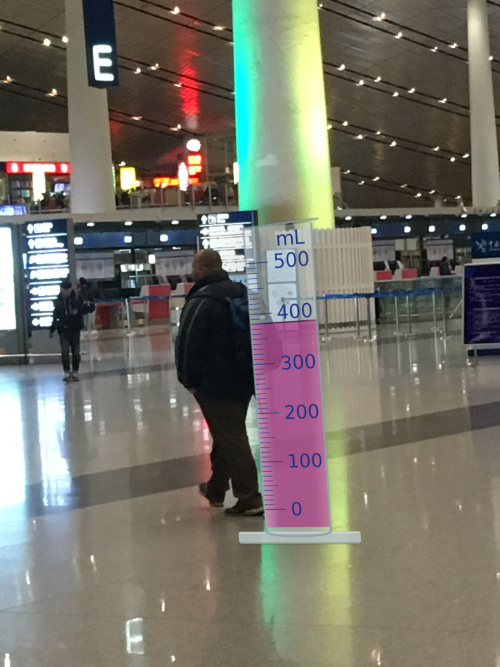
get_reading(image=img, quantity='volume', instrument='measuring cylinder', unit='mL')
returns 380 mL
